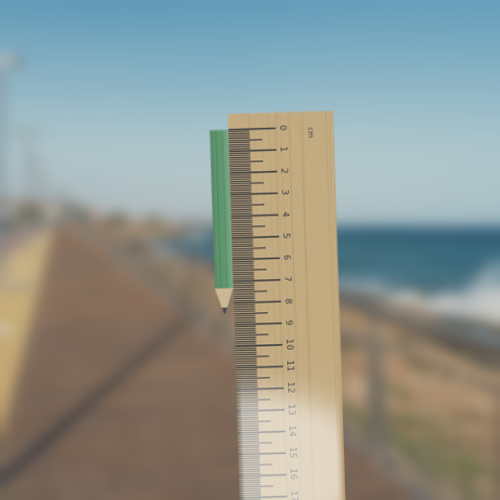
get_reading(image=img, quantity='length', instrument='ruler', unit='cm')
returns 8.5 cm
